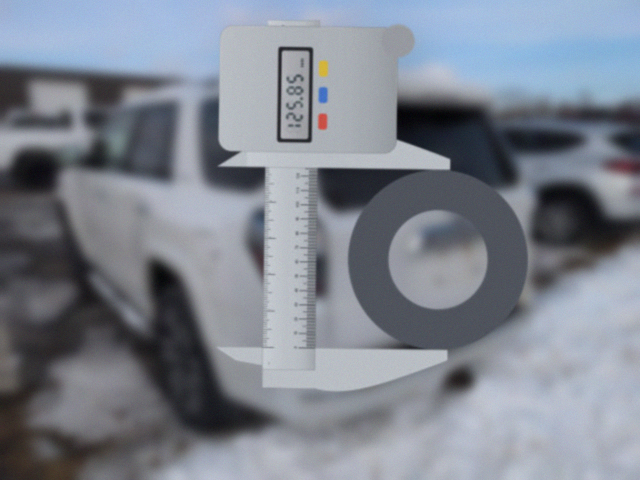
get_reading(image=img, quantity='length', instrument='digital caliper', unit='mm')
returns 125.85 mm
